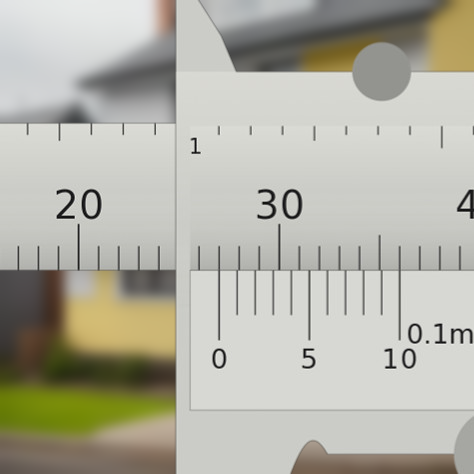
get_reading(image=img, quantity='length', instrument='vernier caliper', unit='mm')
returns 27.0 mm
